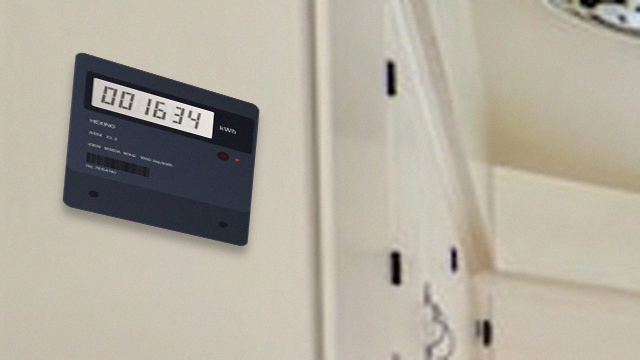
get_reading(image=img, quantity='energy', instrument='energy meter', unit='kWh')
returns 1634 kWh
